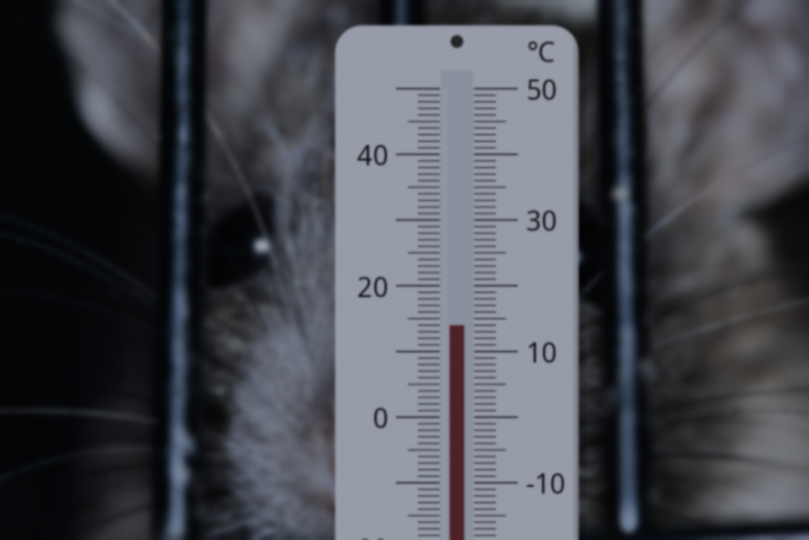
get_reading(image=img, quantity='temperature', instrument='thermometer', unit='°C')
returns 14 °C
